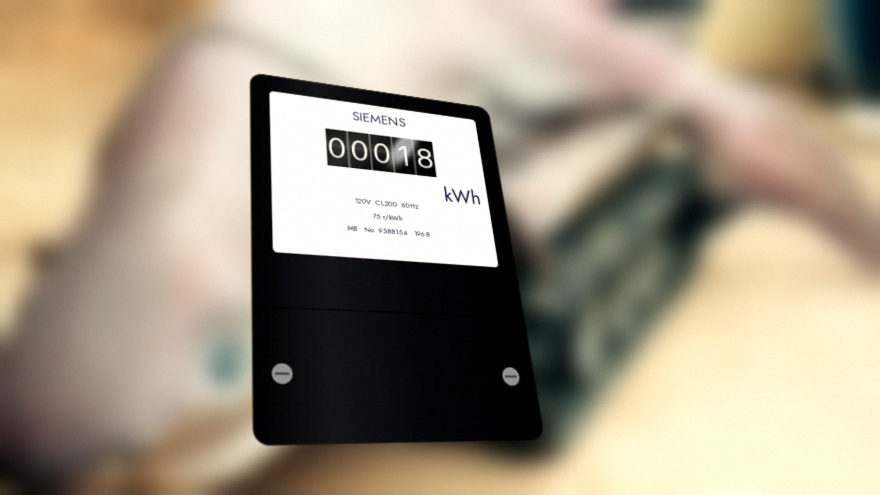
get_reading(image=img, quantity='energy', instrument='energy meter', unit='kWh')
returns 18 kWh
